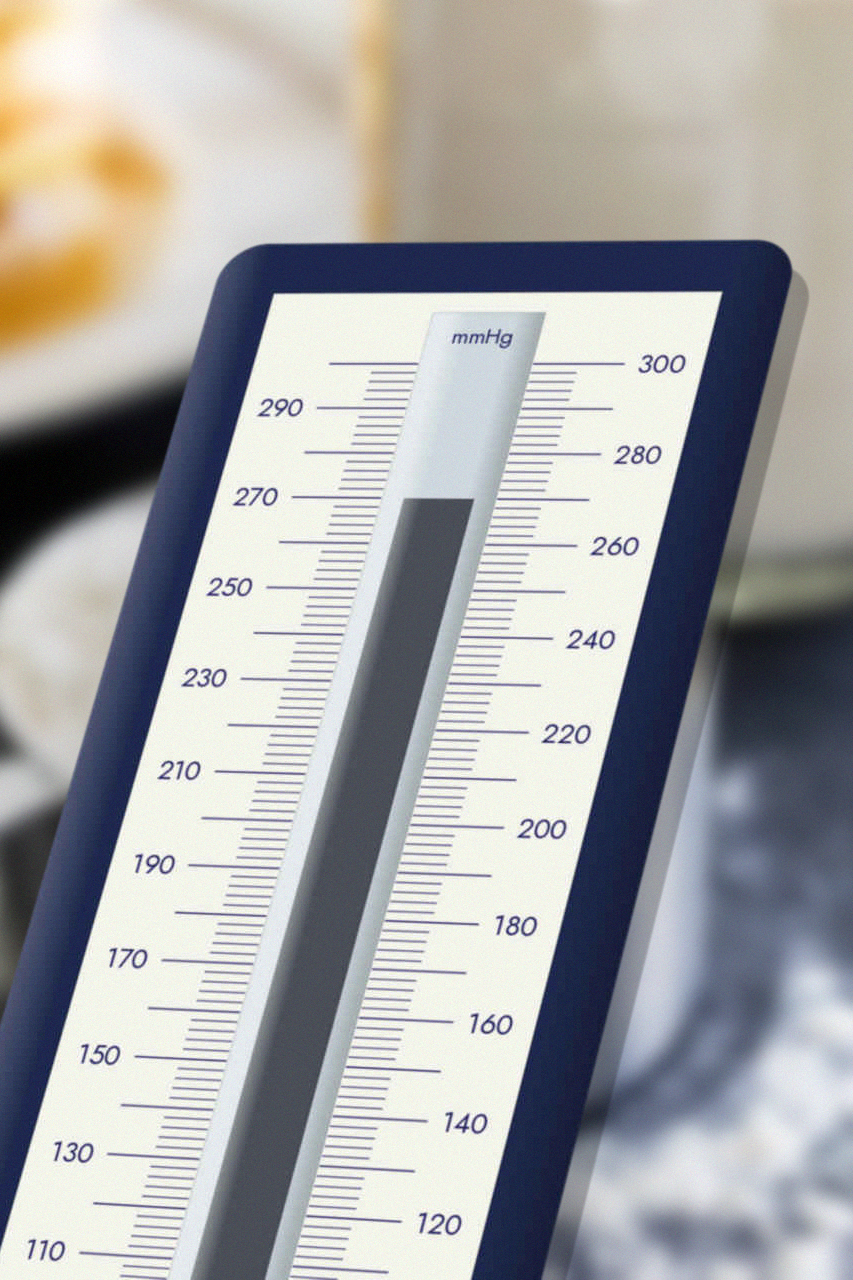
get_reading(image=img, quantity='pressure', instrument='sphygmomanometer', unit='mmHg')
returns 270 mmHg
